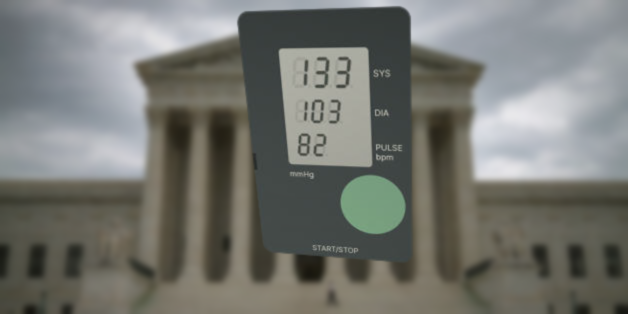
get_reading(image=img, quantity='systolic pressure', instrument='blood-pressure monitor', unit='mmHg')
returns 133 mmHg
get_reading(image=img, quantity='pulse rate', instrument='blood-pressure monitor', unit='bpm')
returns 82 bpm
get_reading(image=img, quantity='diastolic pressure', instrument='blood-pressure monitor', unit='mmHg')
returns 103 mmHg
